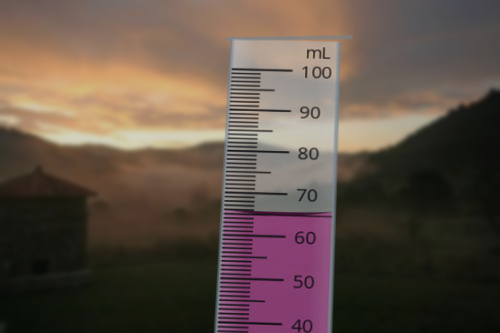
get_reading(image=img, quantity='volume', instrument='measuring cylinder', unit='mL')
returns 65 mL
